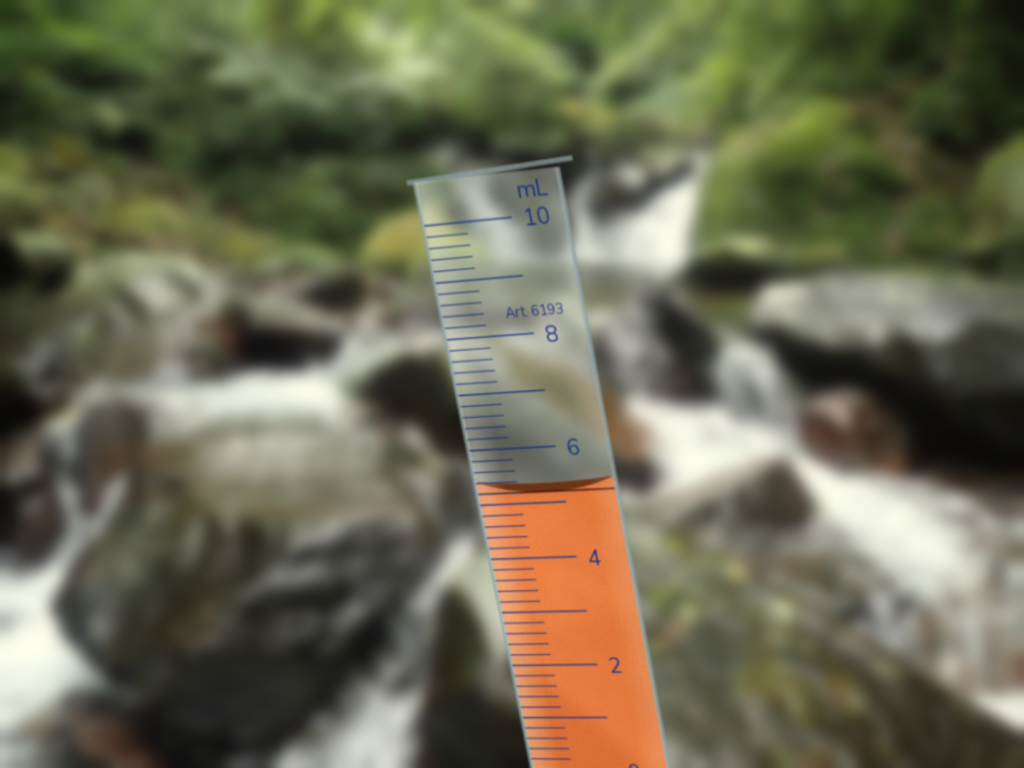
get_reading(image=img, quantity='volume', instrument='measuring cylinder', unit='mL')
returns 5.2 mL
